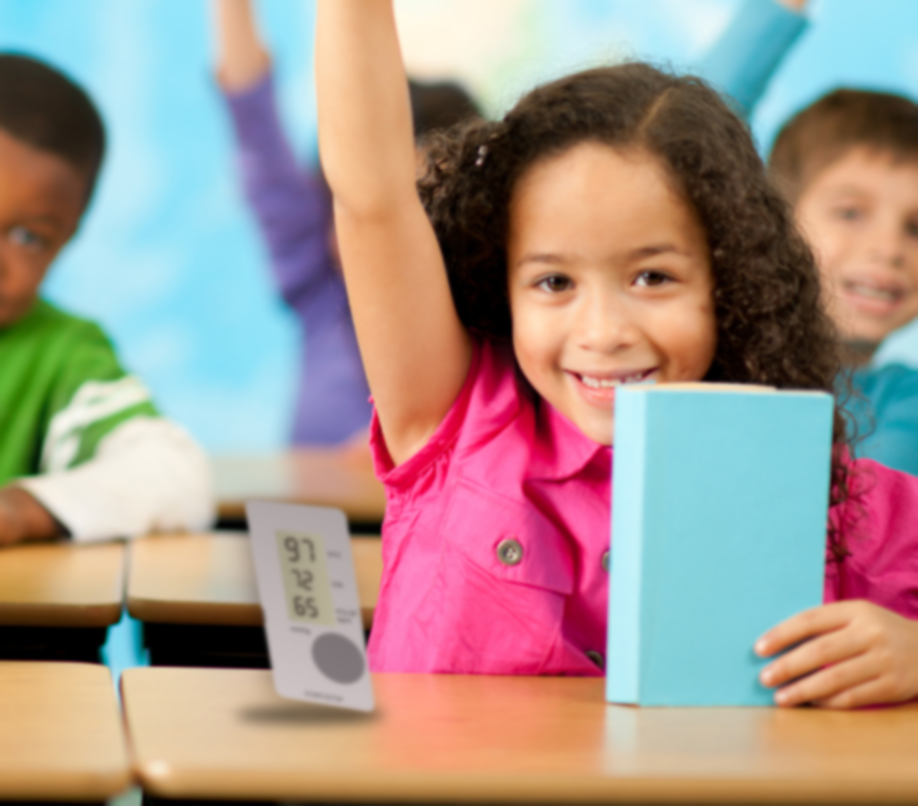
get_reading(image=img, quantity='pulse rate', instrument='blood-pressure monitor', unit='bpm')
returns 65 bpm
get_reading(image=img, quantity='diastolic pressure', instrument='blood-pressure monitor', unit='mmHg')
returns 72 mmHg
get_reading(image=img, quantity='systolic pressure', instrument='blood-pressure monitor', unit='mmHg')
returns 97 mmHg
